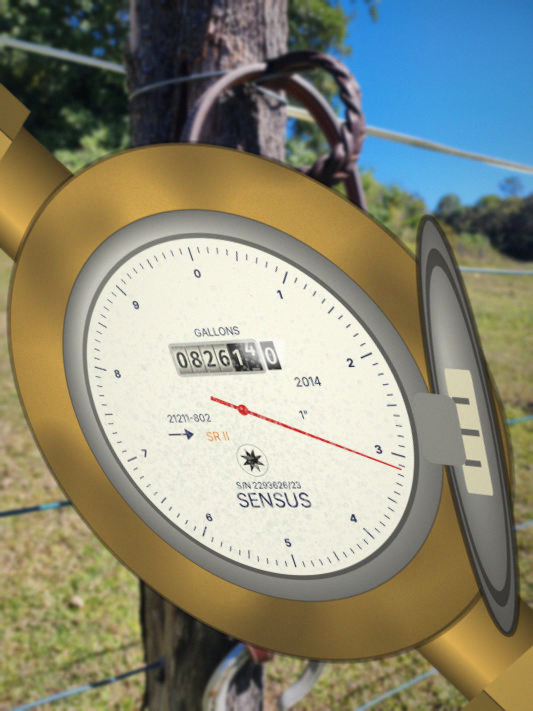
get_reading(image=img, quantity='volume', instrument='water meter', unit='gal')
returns 826143.1 gal
